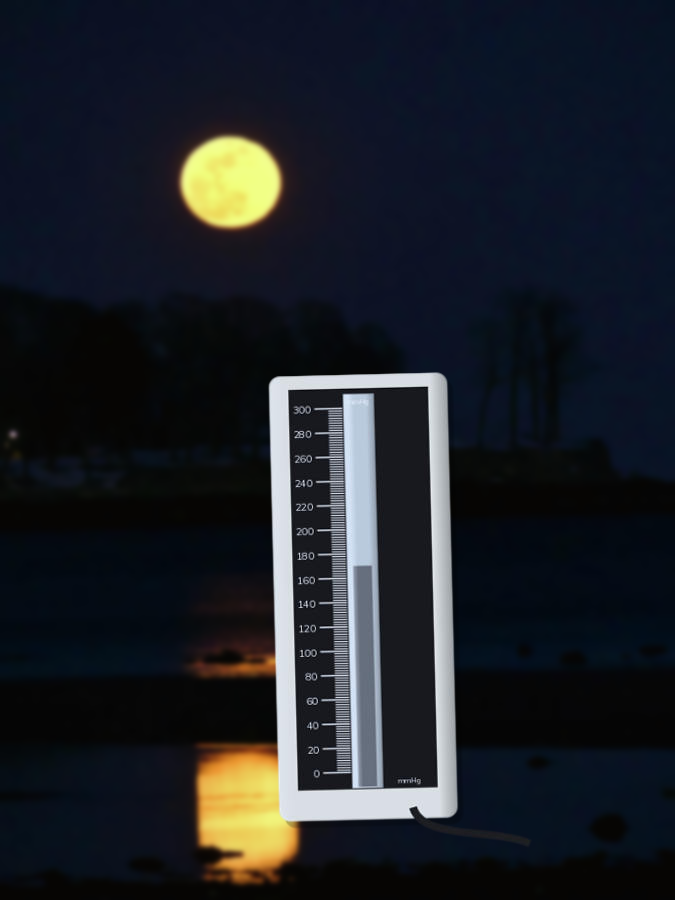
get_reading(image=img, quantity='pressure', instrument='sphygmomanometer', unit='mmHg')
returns 170 mmHg
